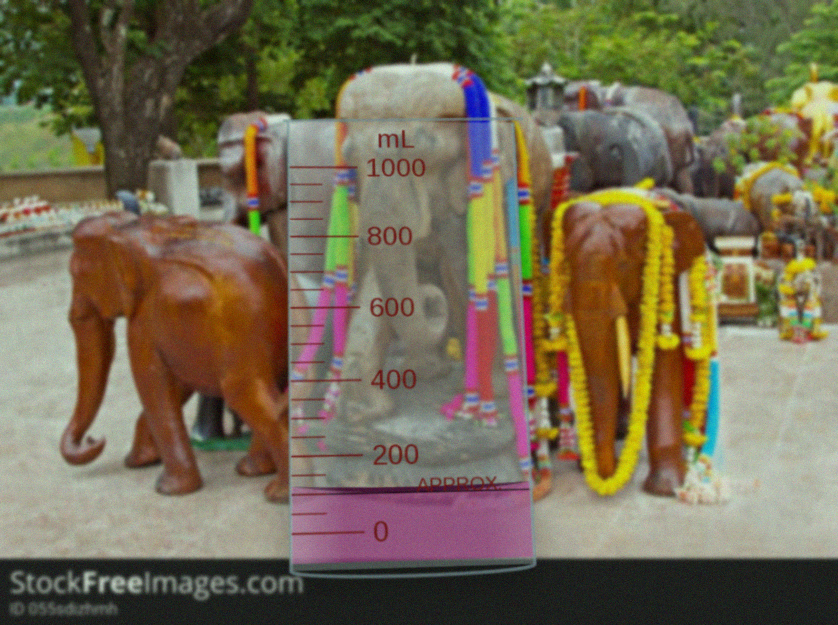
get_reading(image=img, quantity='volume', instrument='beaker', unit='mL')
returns 100 mL
